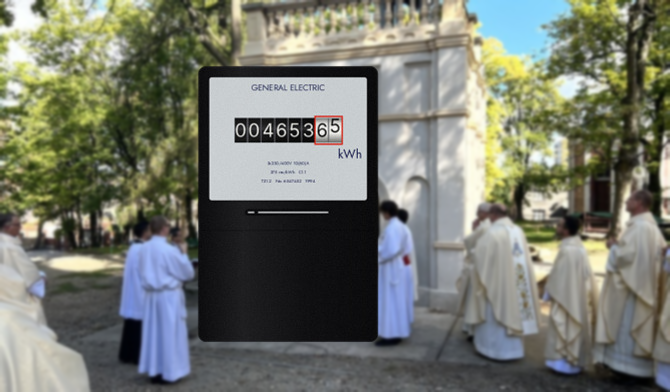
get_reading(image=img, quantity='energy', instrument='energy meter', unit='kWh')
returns 4653.65 kWh
